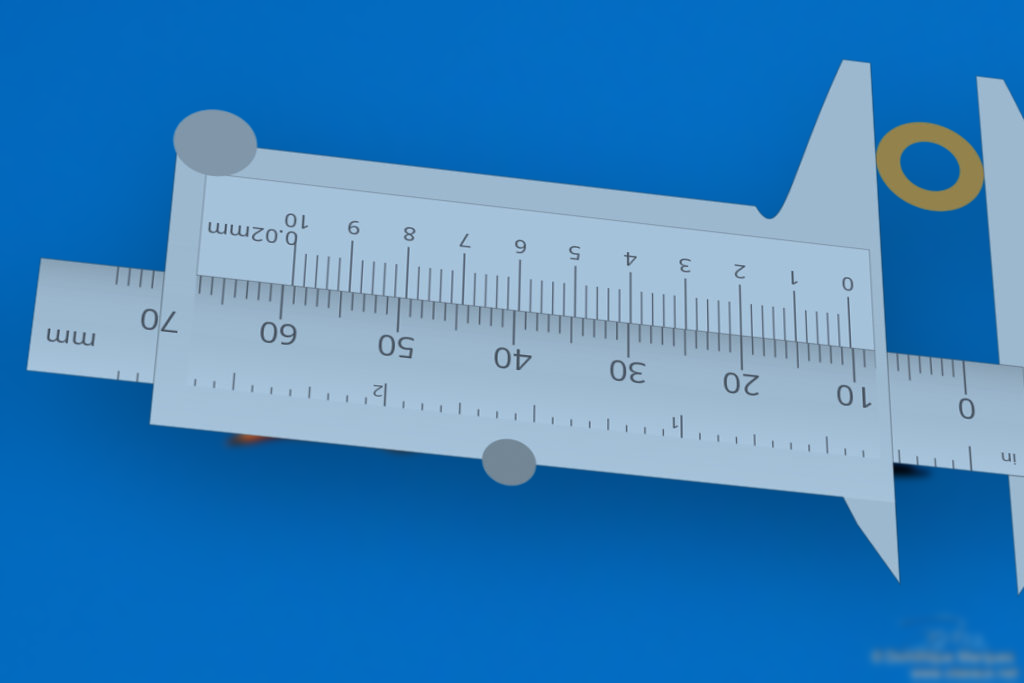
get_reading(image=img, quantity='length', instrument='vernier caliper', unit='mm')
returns 10.2 mm
